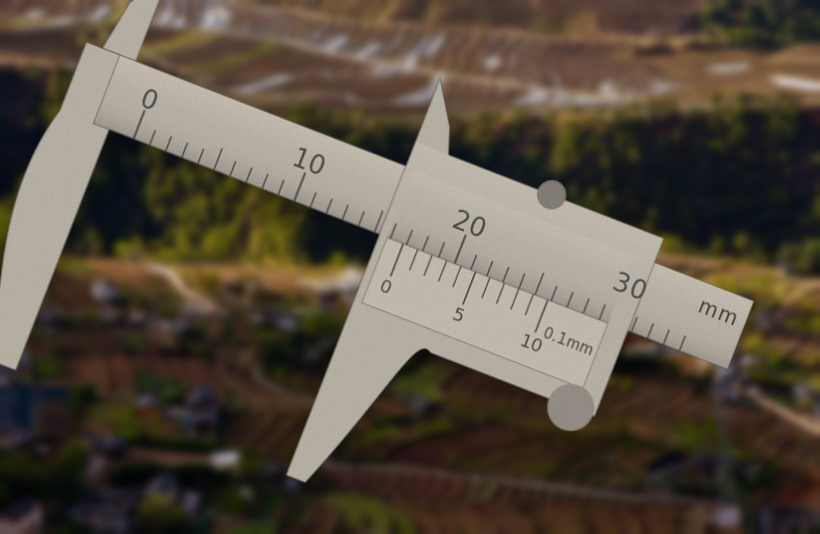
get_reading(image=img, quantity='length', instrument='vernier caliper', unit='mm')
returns 16.8 mm
